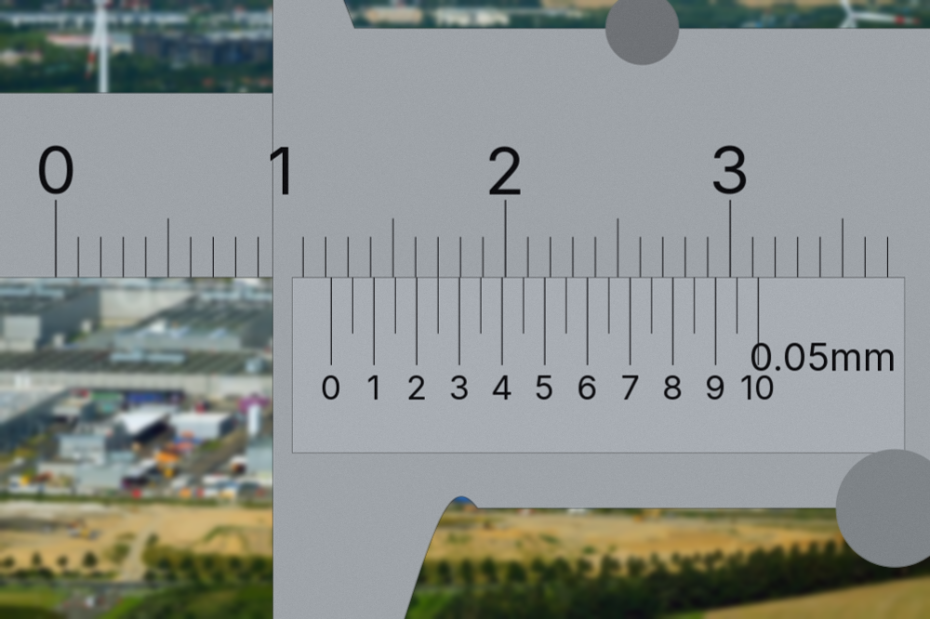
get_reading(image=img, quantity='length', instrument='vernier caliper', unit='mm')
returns 12.25 mm
